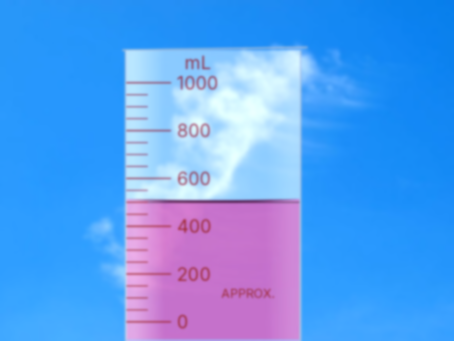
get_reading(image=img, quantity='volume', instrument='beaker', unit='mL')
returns 500 mL
